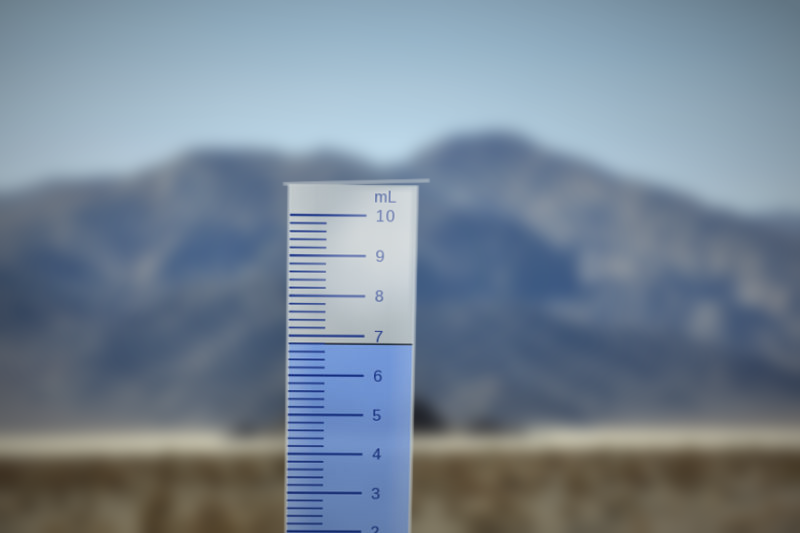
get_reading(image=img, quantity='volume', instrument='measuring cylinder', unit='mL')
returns 6.8 mL
